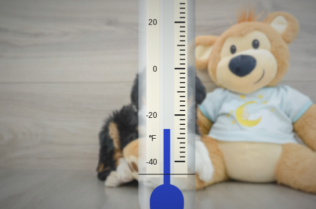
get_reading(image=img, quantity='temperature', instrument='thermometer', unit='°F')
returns -26 °F
